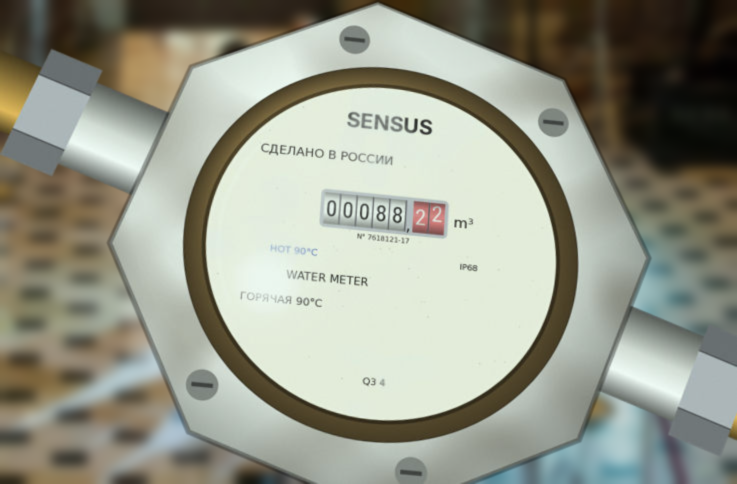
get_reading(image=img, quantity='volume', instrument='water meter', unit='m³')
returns 88.22 m³
